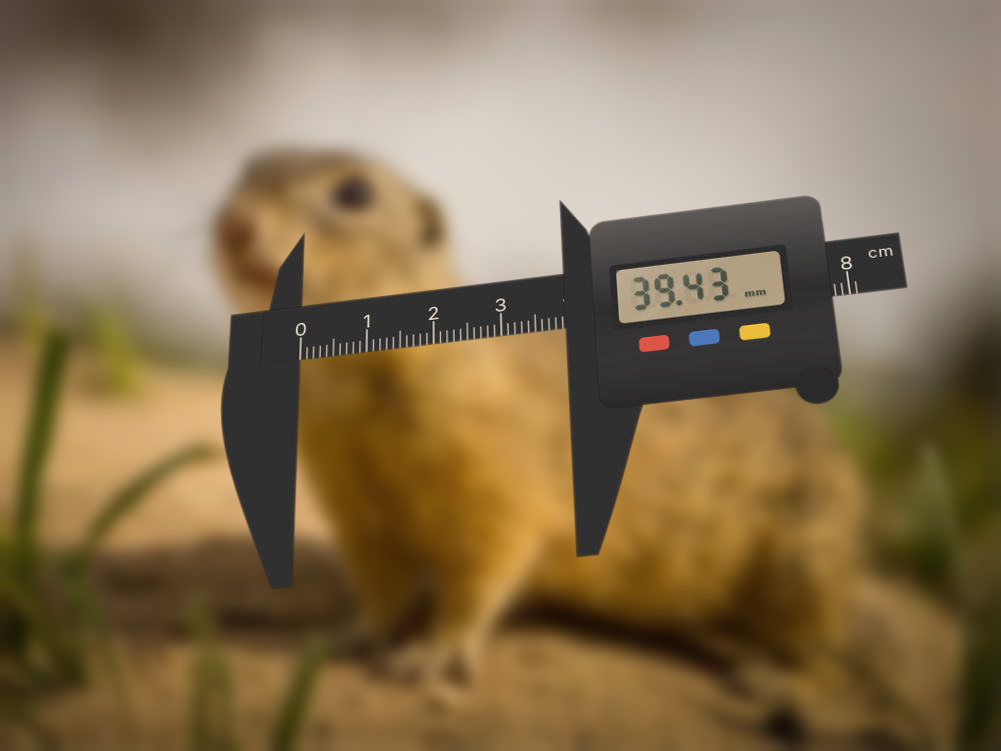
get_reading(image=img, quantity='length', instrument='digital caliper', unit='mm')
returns 39.43 mm
